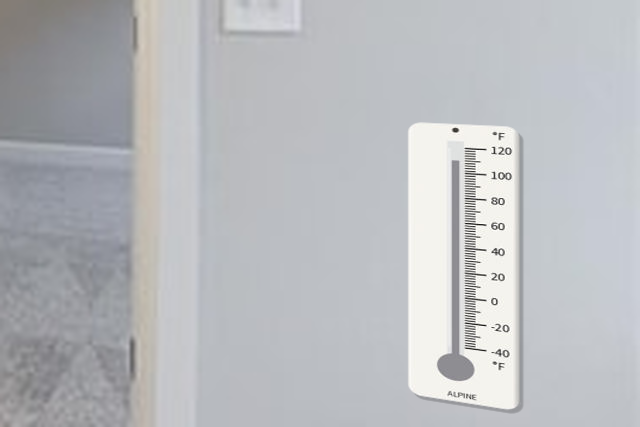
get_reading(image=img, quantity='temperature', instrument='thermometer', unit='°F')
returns 110 °F
